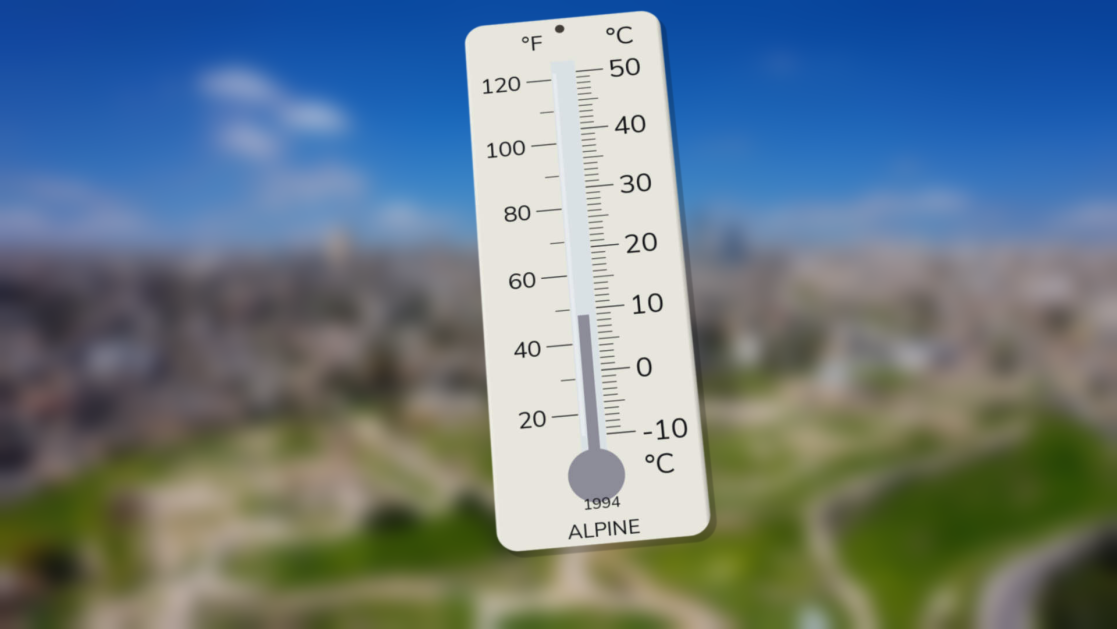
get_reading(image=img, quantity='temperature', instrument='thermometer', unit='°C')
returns 9 °C
